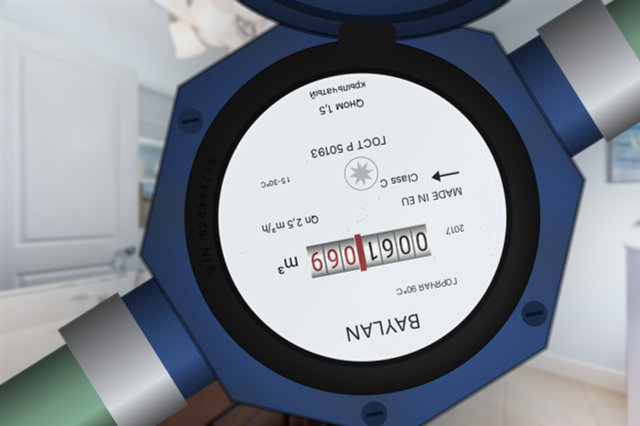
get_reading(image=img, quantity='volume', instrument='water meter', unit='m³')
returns 61.069 m³
